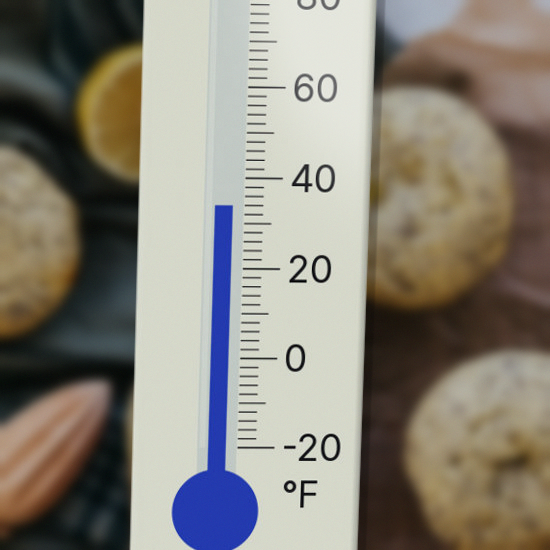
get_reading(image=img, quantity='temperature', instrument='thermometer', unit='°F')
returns 34 °F
